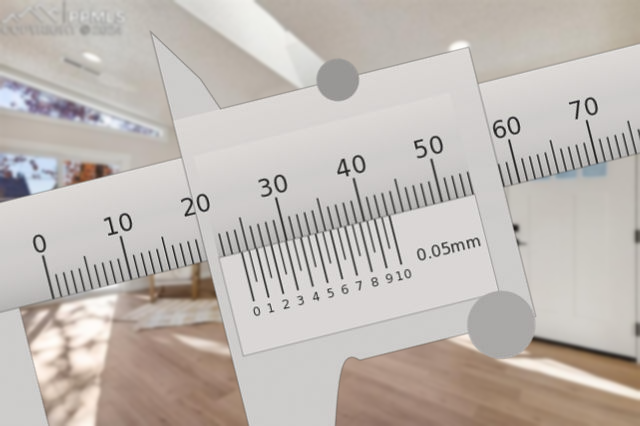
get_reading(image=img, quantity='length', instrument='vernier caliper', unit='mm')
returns 24.2 mm
